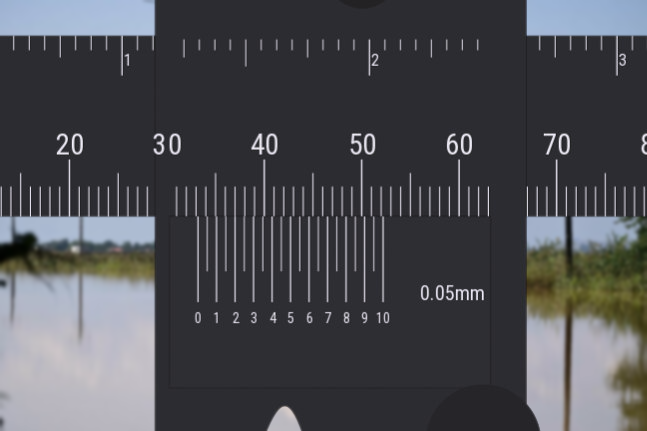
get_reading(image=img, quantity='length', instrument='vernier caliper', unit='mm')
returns 33.2 mm
